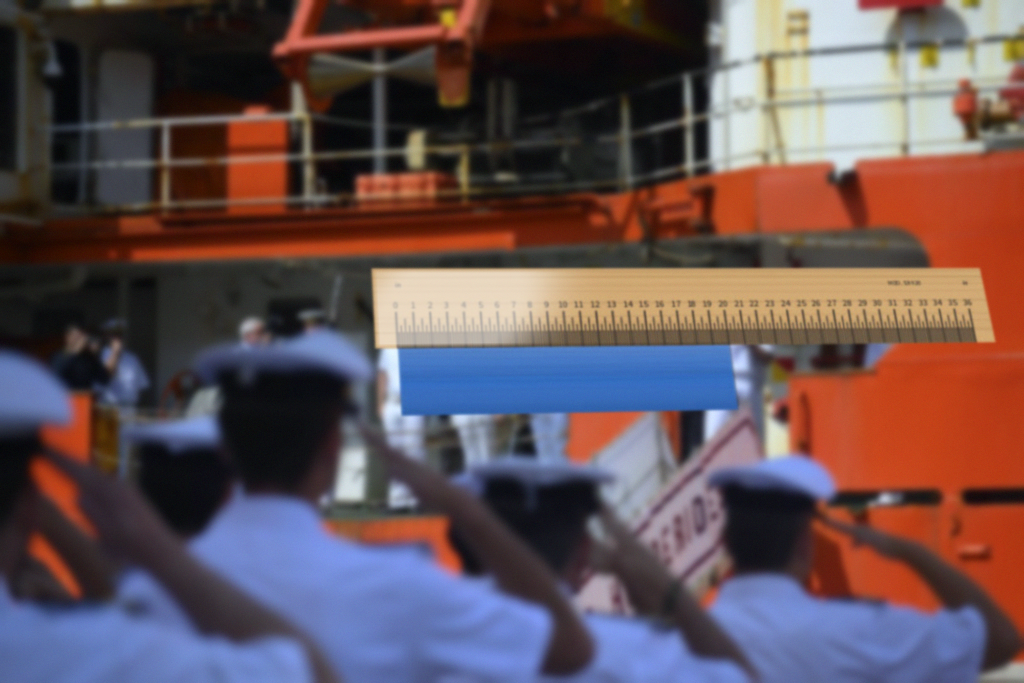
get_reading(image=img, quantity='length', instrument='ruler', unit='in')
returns 20 in
